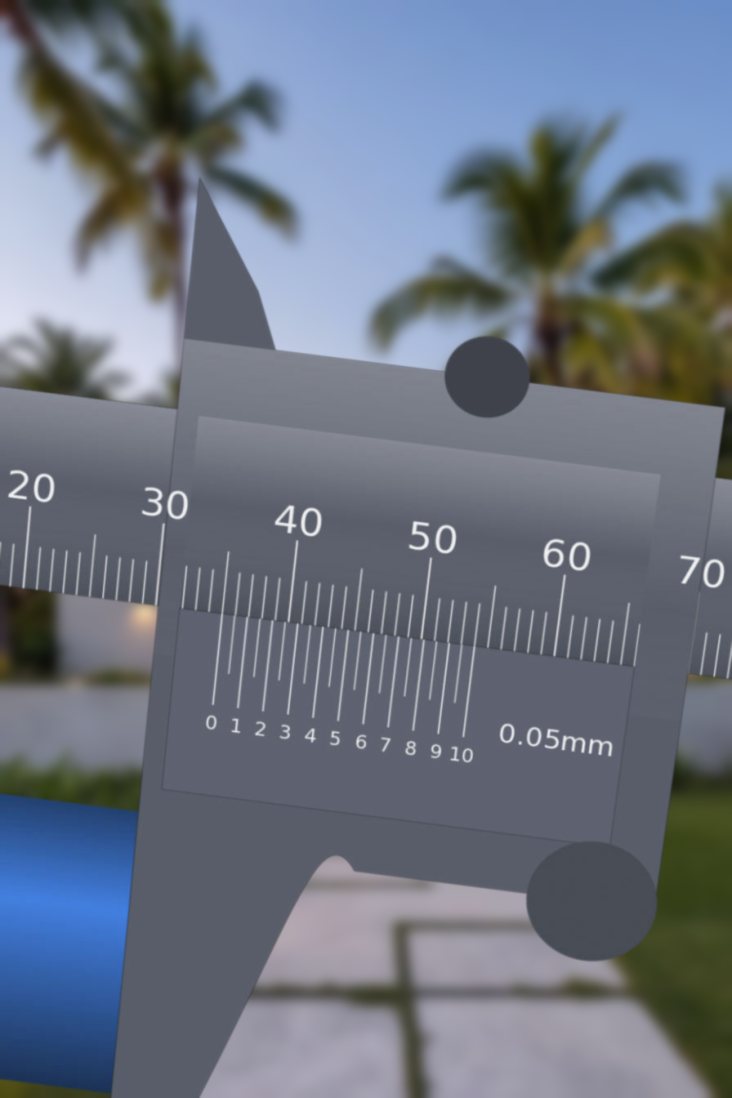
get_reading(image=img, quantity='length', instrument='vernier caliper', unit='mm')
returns 35.0 mm
